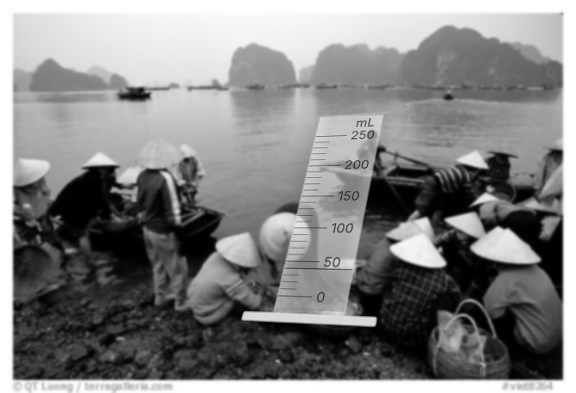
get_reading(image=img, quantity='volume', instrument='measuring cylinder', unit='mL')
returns 40 mL
